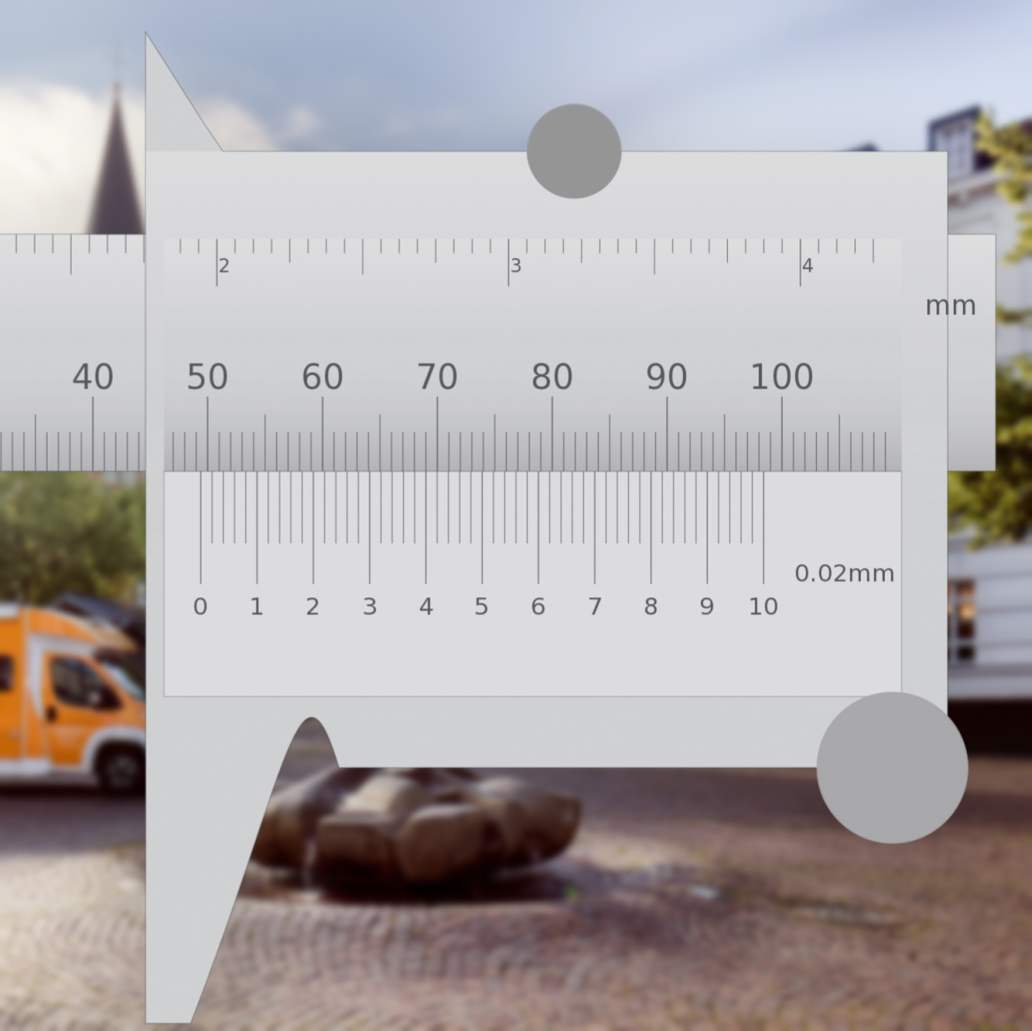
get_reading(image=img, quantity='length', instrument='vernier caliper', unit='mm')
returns 49.4 mm
